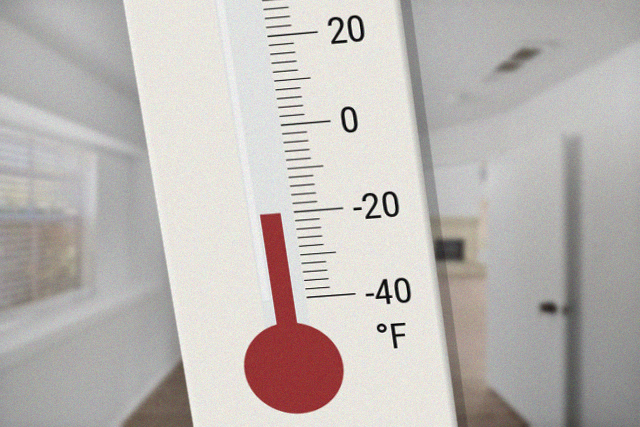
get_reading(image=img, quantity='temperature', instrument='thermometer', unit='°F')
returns -20 °F
